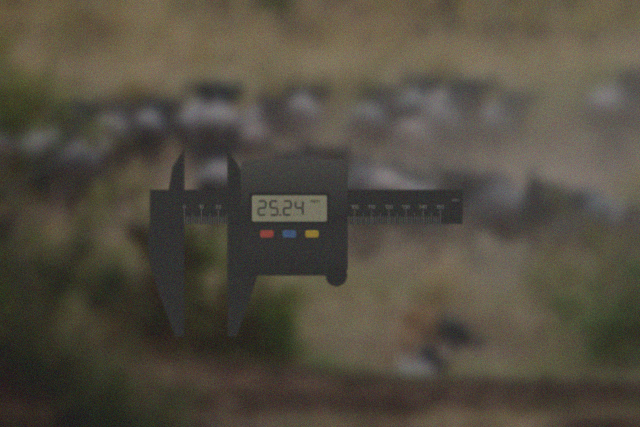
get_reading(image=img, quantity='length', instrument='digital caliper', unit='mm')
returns 25.24 mm
